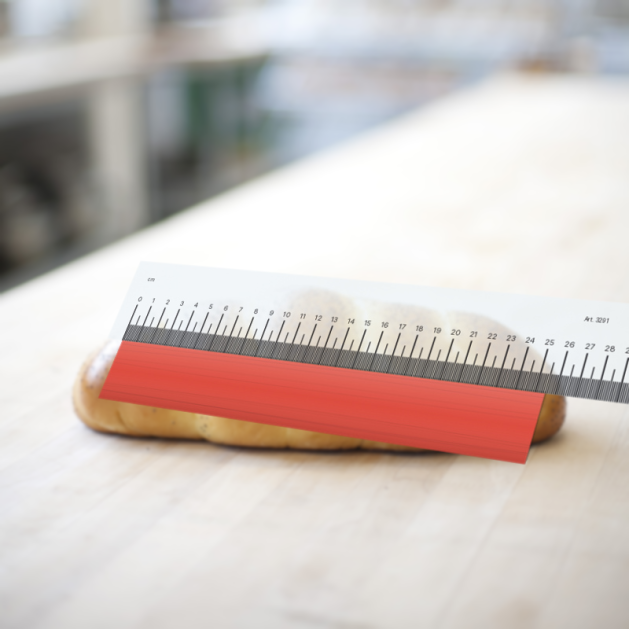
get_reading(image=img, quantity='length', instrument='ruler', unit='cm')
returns 25.5 cm
